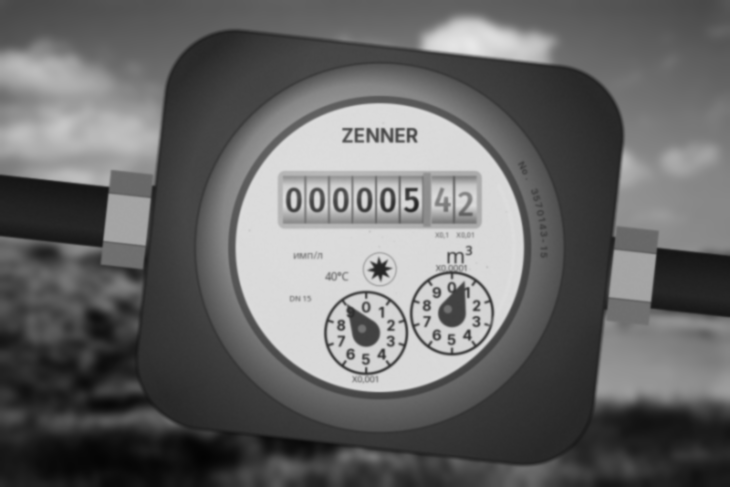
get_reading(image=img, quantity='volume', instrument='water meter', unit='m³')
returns 5.4190 m³
